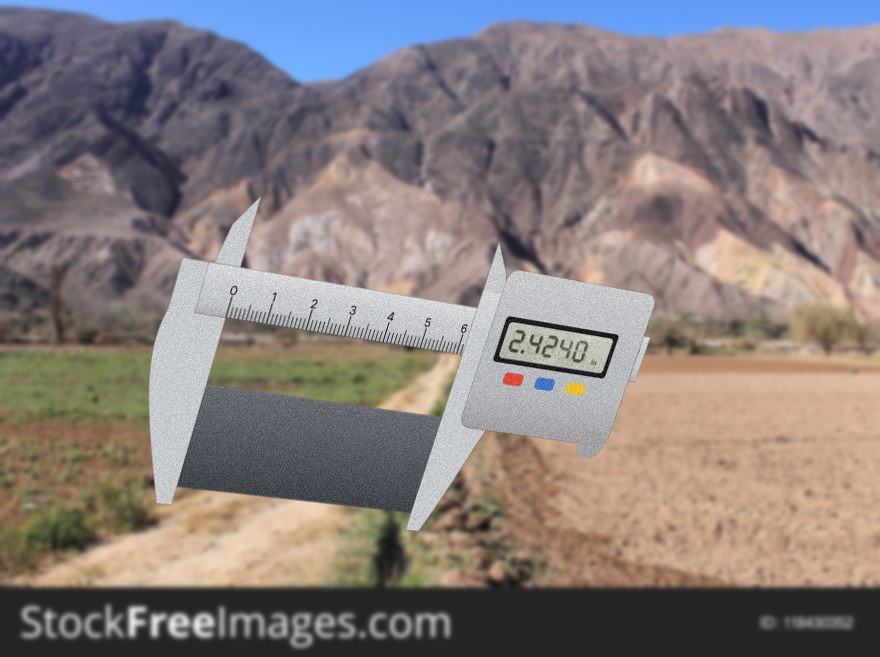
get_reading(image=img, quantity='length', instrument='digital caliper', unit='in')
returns 2.4240 in
